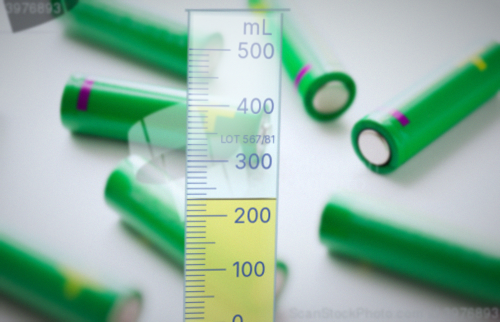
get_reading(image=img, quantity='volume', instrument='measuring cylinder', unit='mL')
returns 230 mL
